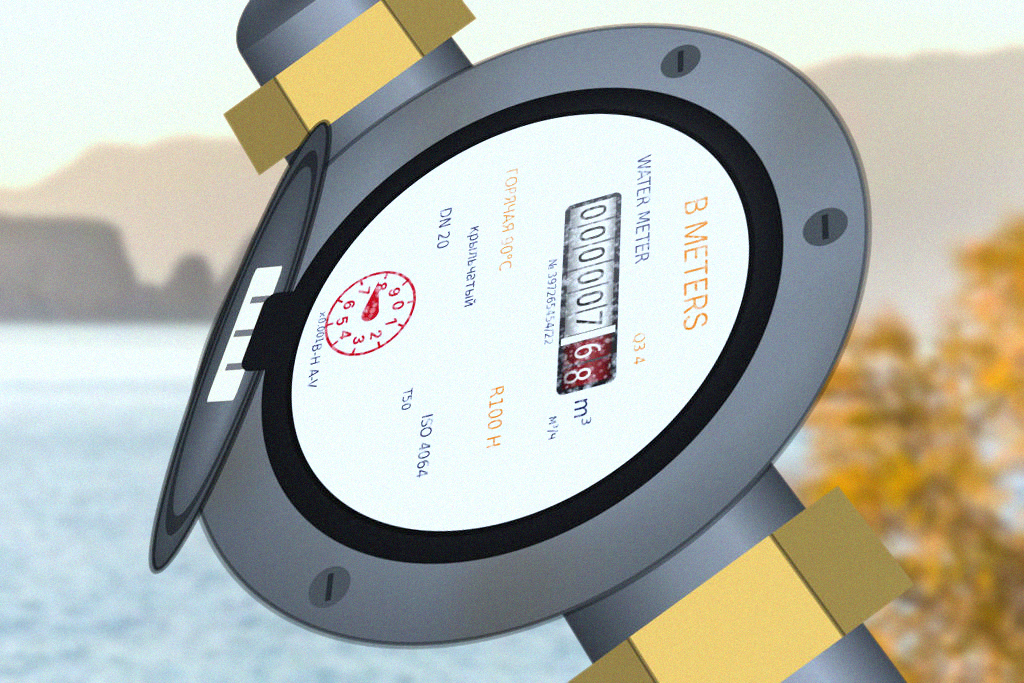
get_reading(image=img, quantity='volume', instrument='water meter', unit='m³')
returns 7.677 m³
